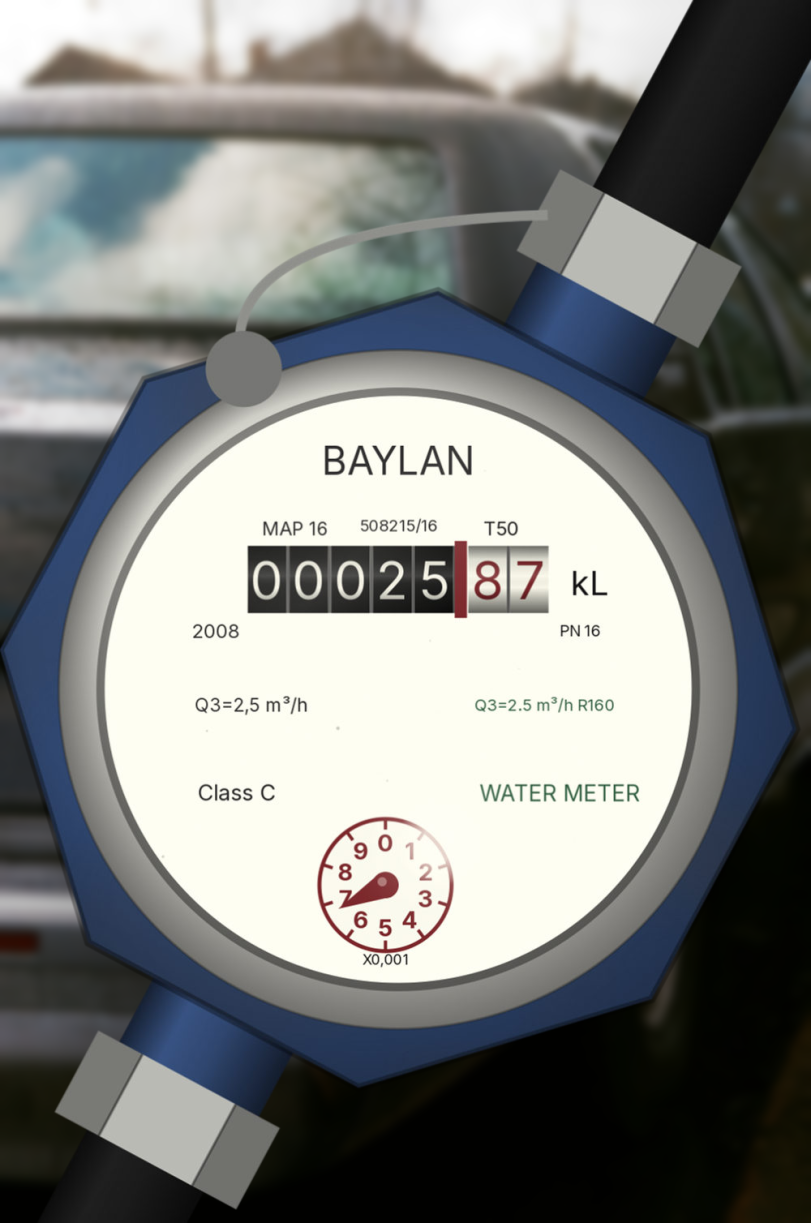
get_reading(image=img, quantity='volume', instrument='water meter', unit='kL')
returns 25.876 kL
